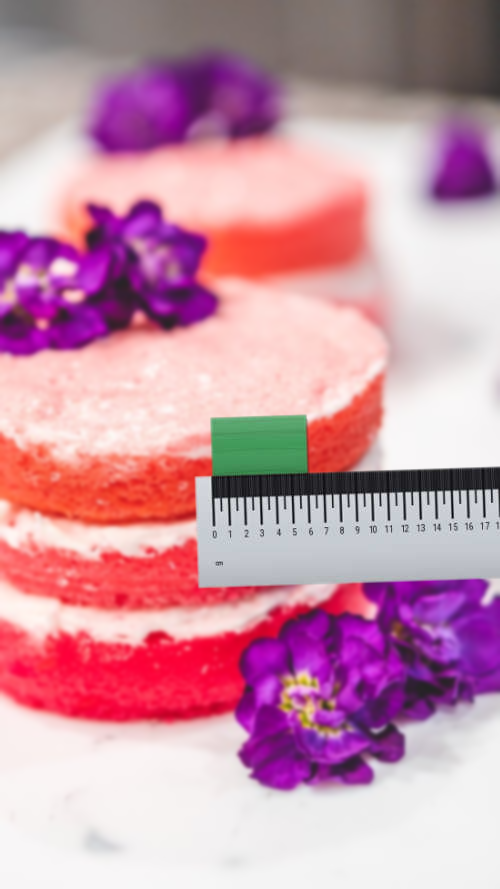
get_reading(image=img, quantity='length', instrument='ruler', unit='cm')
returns 6 cm
